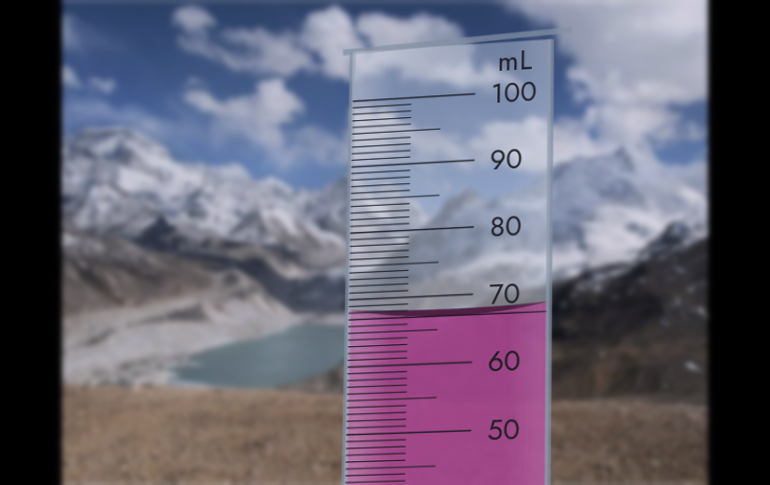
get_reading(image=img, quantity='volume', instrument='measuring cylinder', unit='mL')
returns 67 mL
